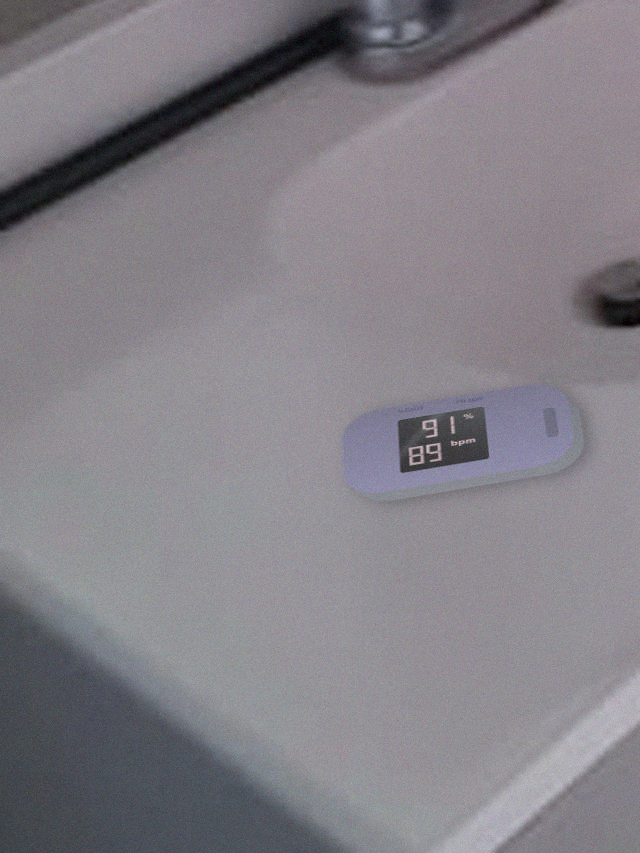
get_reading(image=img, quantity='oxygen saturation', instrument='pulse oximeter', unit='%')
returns 91 %
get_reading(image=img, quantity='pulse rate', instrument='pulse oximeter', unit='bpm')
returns 89 bpm
